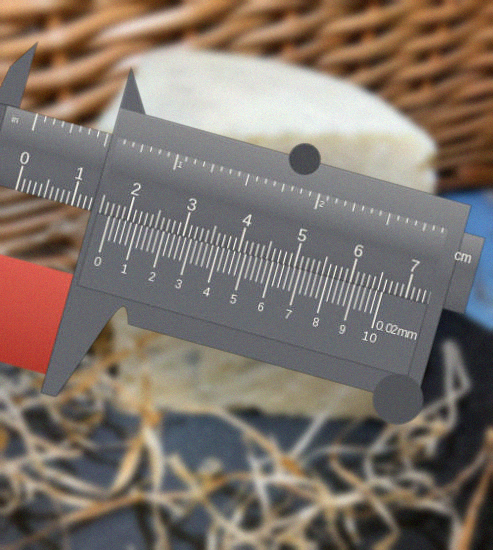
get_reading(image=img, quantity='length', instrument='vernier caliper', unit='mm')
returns 16.8 mm
